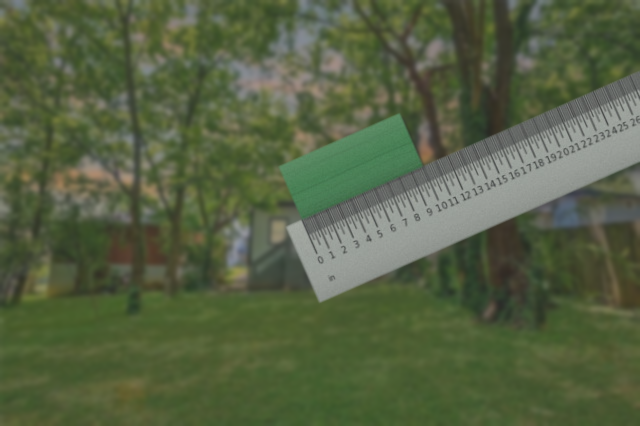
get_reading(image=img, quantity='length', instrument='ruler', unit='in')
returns 10 in
